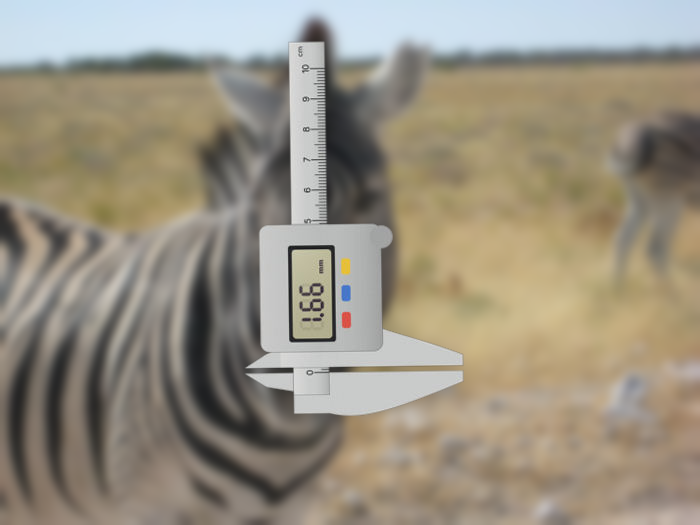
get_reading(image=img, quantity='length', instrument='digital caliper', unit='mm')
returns 1.66 mm
